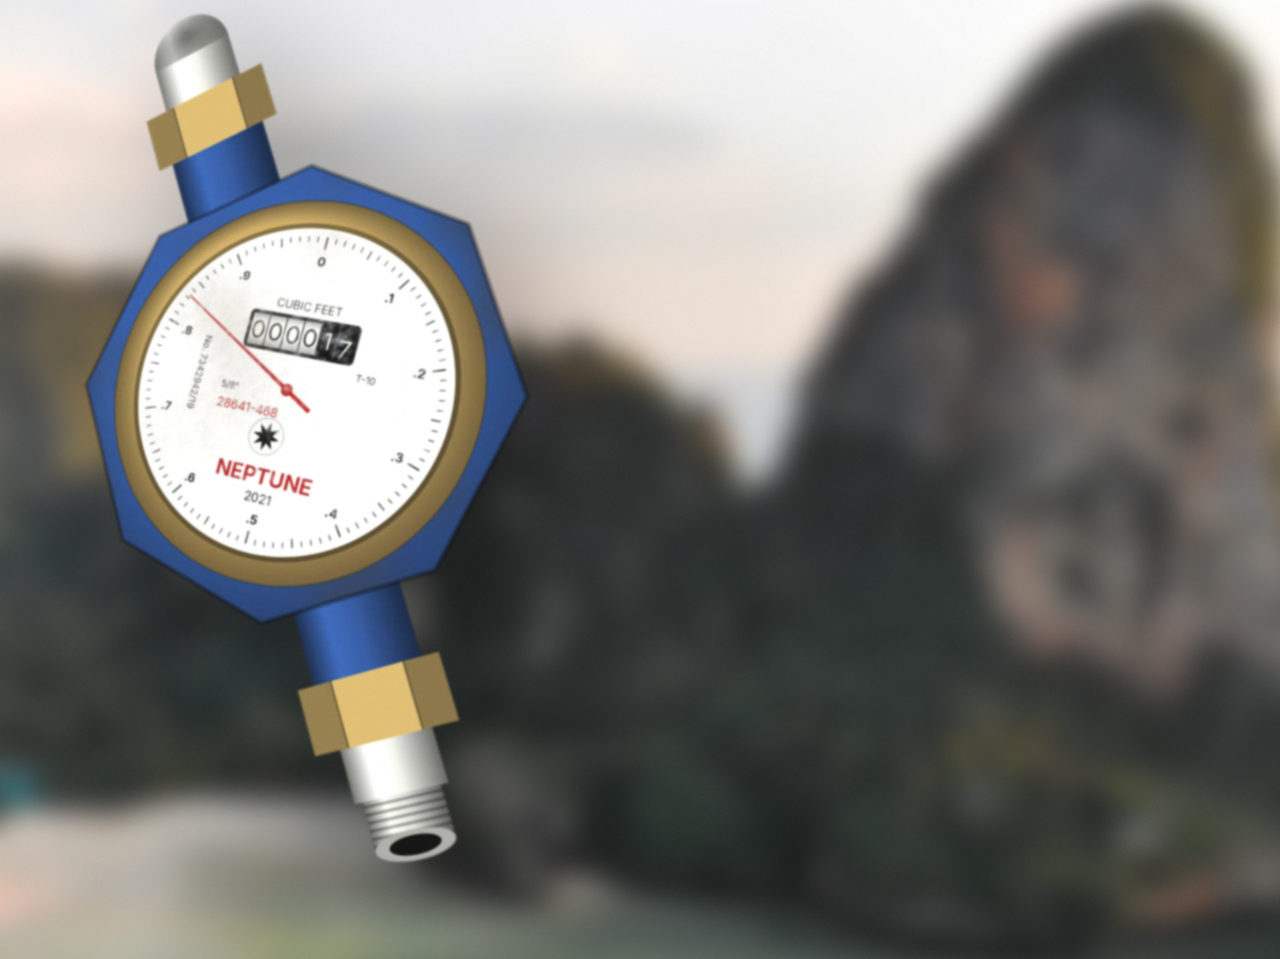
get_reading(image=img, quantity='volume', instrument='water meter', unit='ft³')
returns 16.83 ft³
